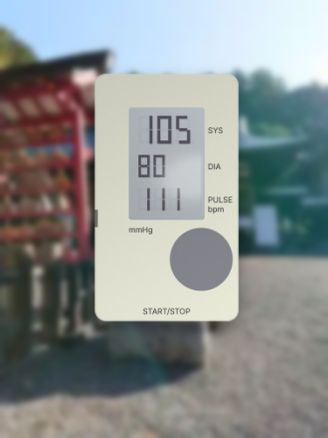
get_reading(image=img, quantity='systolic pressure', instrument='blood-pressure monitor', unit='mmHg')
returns 105 mmHg
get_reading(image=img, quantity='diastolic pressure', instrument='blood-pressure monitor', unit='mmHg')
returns 80 mmHg
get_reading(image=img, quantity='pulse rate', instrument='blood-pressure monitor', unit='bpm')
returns 111 bpm
